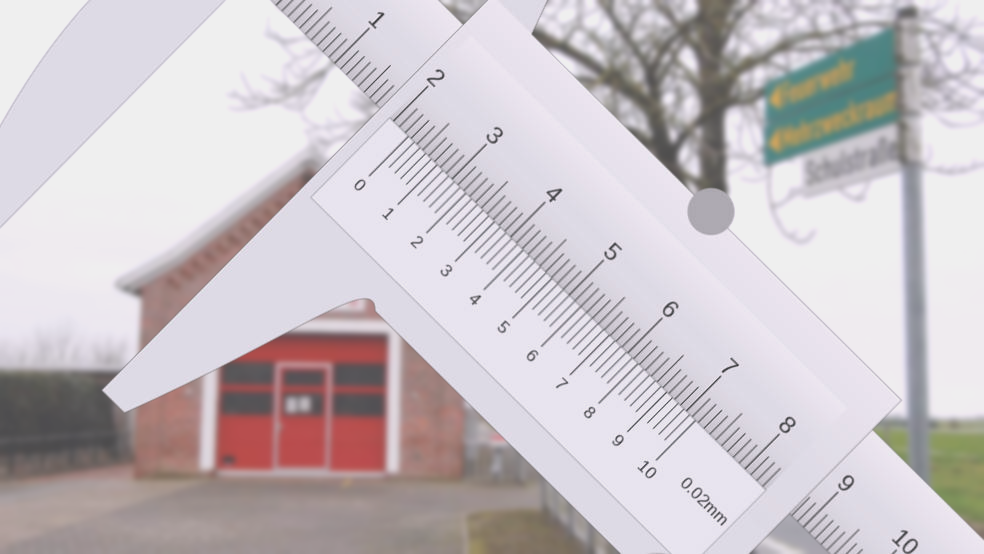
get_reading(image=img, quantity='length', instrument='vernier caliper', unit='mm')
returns 22.6 mm
